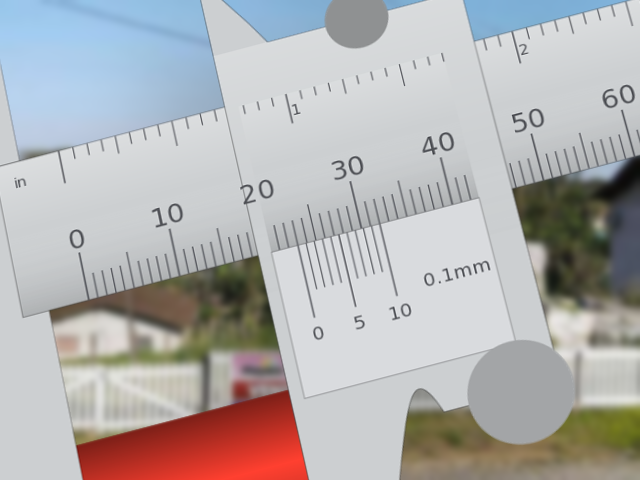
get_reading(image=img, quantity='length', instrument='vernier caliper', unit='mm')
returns 23.0 mm
